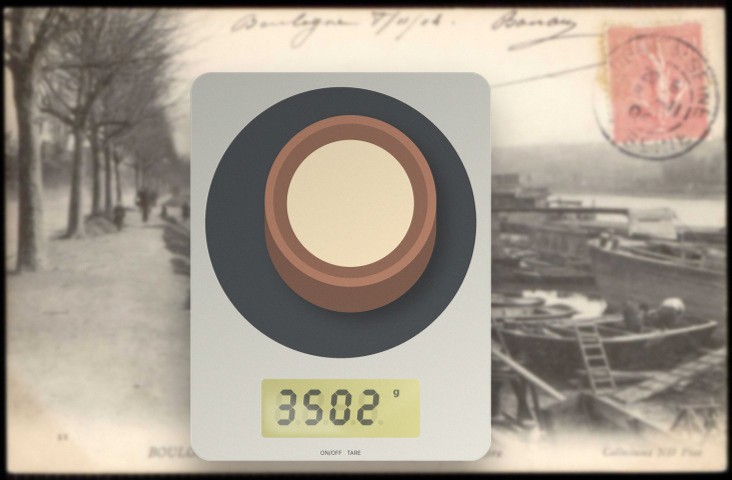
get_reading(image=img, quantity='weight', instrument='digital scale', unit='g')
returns 3502 g
